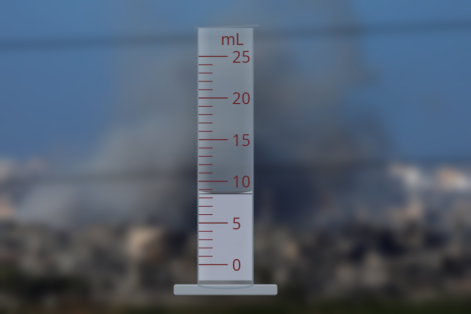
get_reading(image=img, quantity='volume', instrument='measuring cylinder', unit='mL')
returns 8.5 mL
